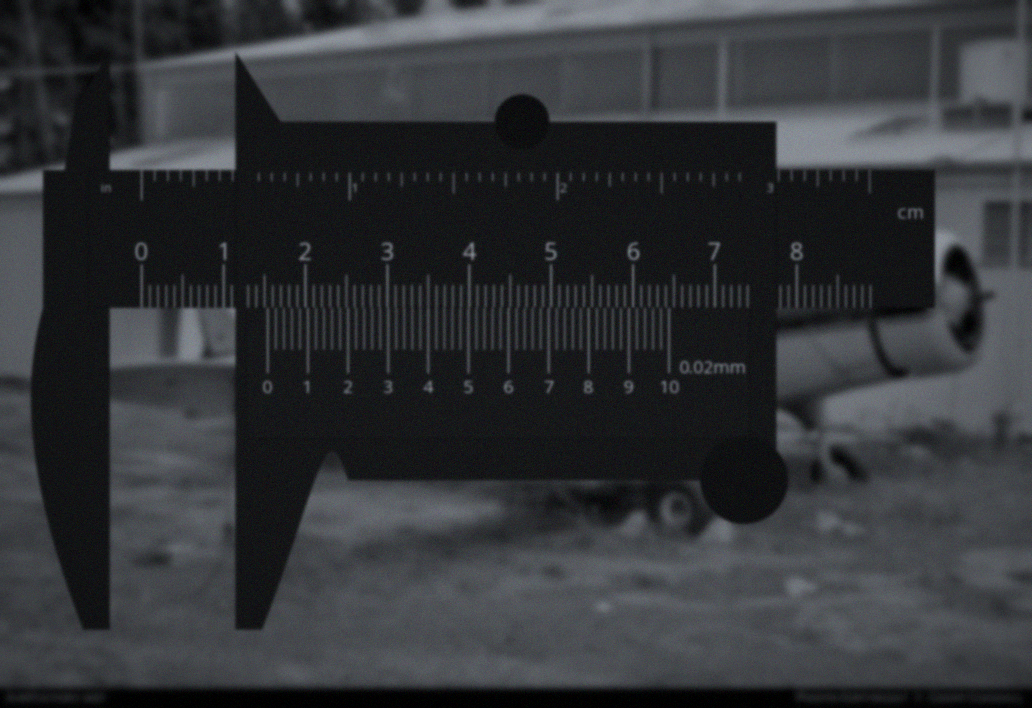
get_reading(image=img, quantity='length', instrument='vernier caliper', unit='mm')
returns 15.4 mm
